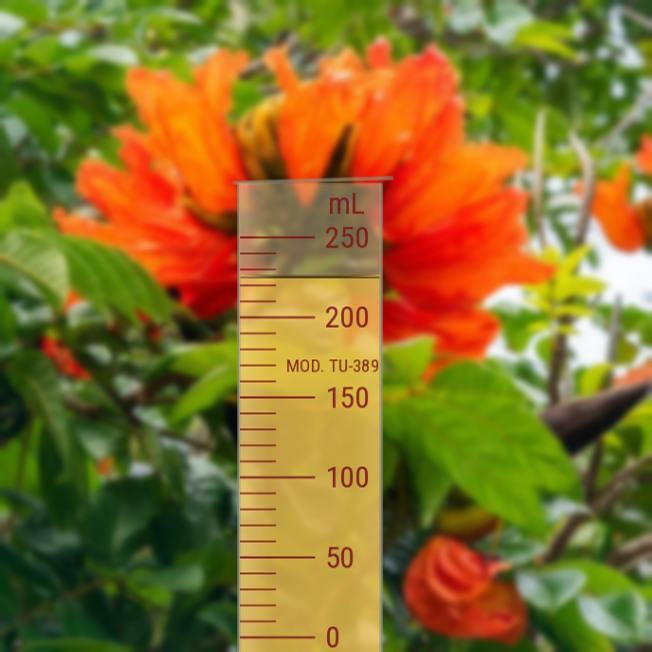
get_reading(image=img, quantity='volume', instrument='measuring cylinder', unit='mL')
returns 225 mL
